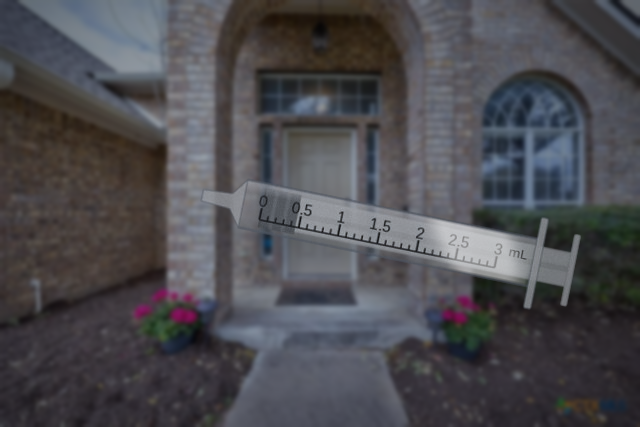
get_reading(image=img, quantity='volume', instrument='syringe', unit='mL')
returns 0 mL
